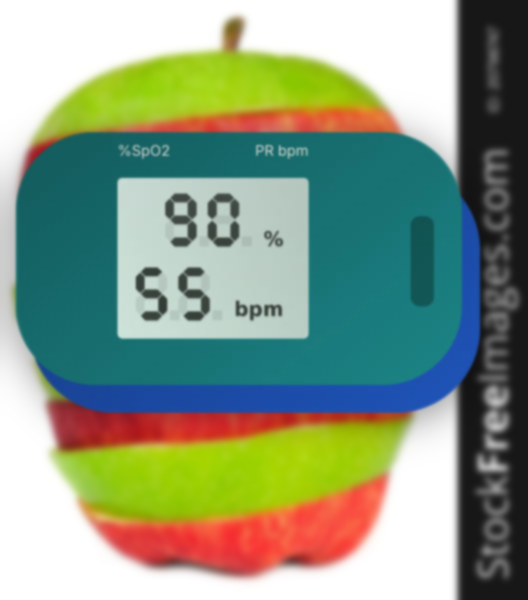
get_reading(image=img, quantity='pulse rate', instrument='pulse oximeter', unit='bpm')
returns 55 bpm
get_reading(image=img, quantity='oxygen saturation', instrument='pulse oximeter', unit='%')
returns 90 %
